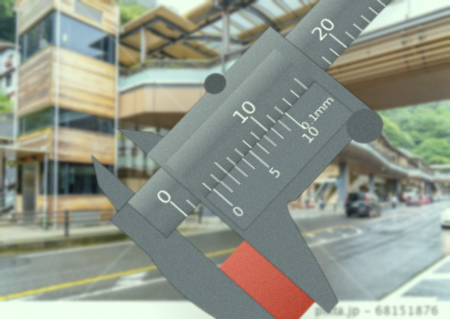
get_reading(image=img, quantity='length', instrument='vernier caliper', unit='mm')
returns 3.2 mm
